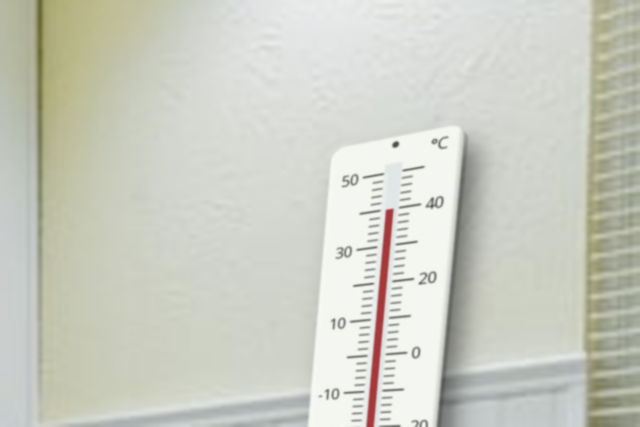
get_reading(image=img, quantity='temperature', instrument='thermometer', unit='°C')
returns 40 °C
